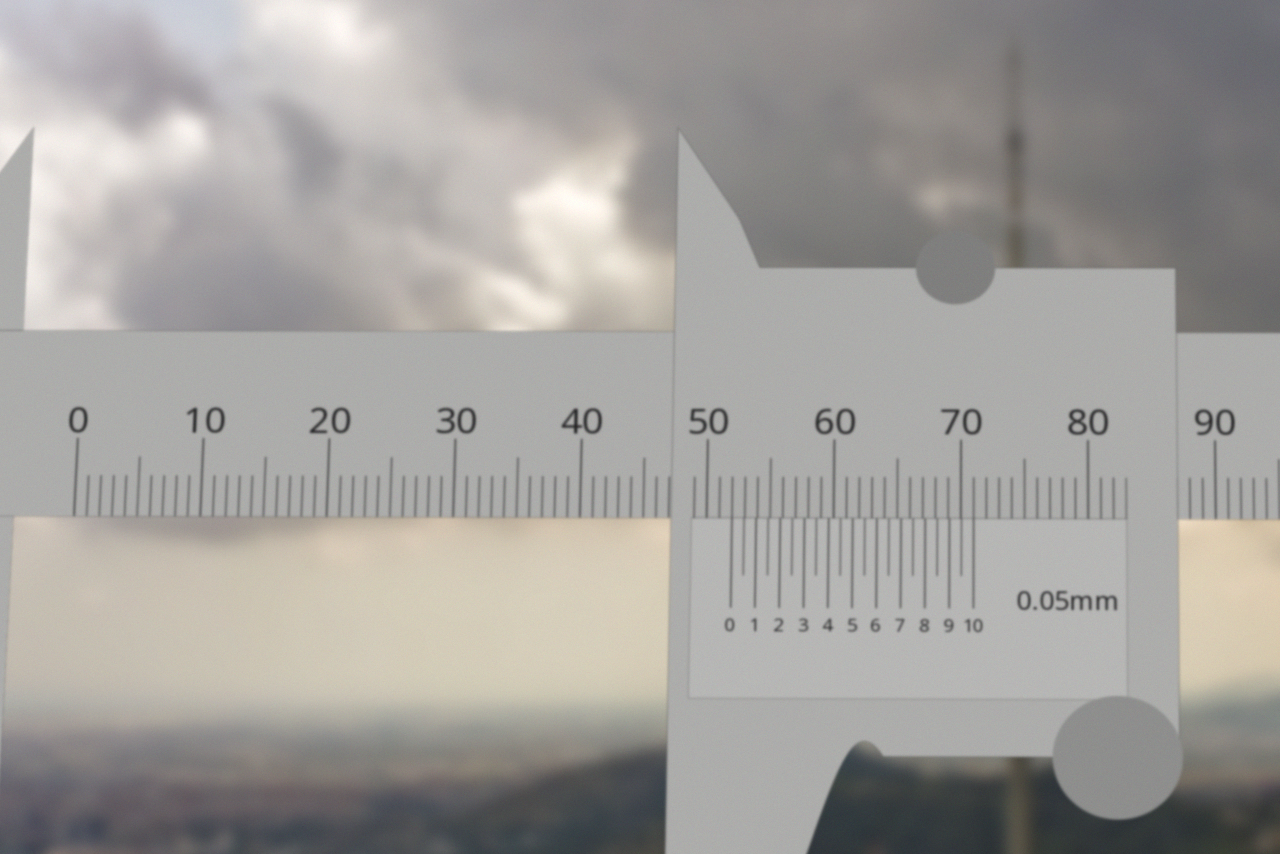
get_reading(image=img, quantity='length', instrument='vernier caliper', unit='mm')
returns 52.0 mm
